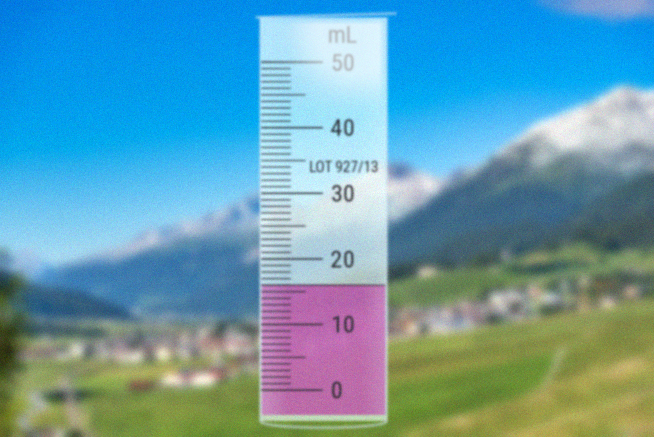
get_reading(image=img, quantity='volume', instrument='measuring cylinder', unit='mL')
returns 16 mL
